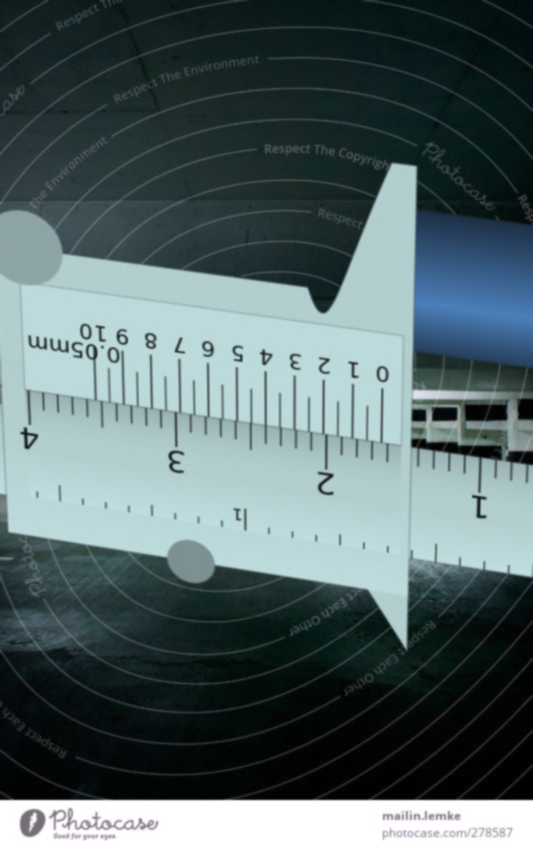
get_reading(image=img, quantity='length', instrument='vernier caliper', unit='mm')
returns 16.4 mm
